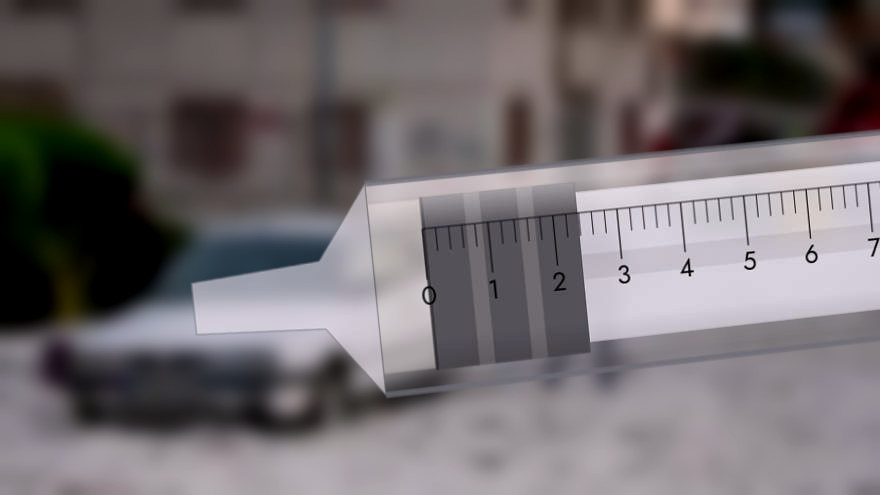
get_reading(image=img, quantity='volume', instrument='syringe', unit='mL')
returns 0 mL
